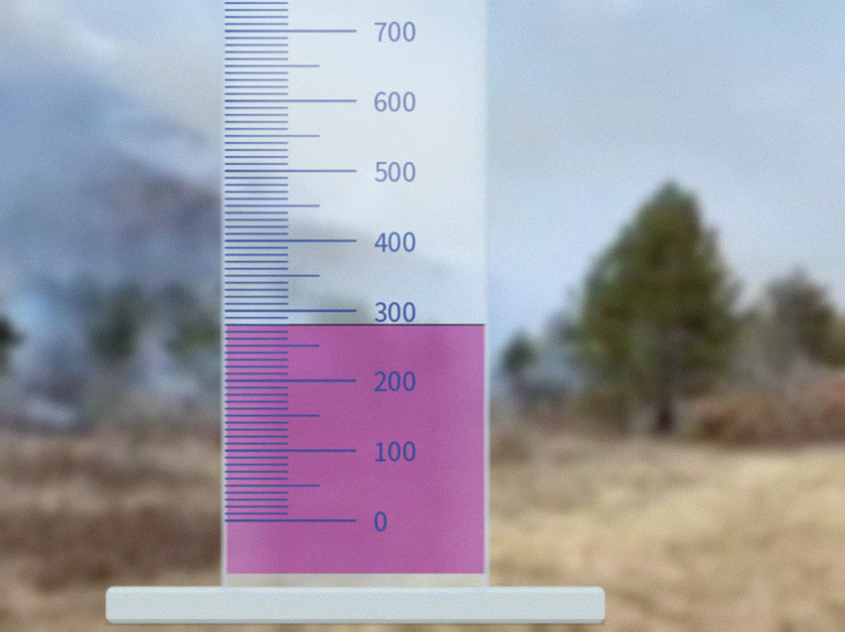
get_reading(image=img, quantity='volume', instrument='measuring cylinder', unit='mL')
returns 280 mL
